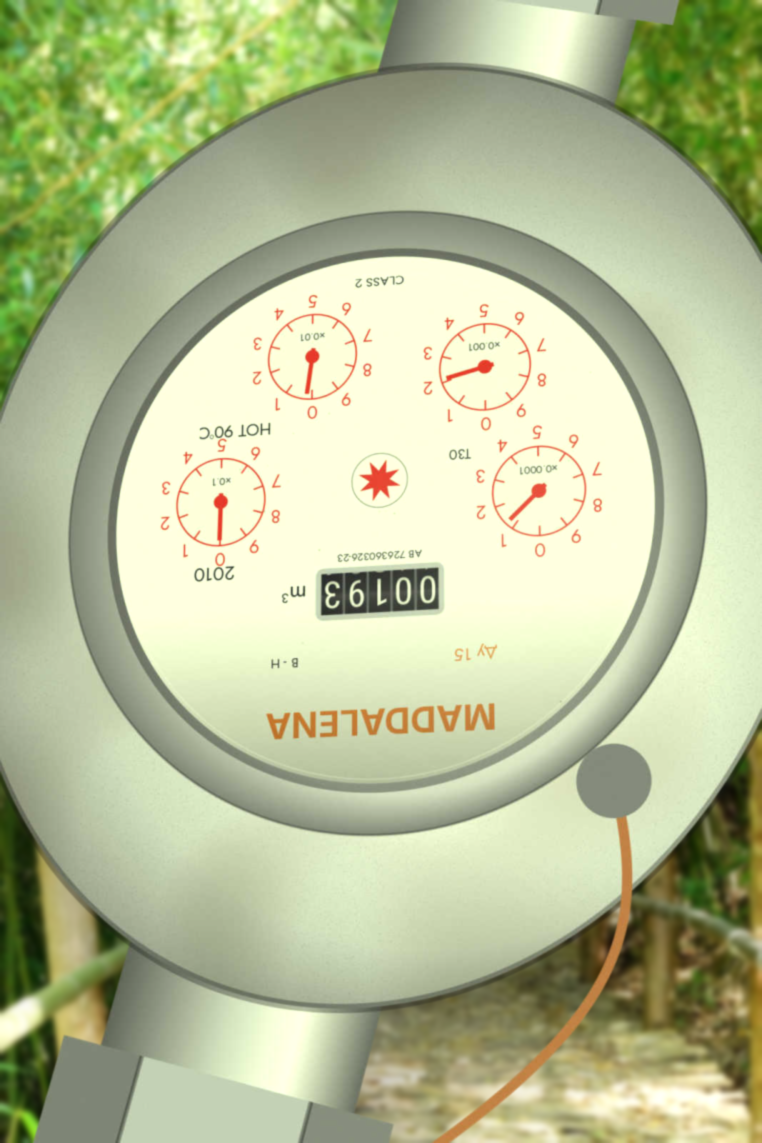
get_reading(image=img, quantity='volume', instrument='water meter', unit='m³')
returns 193.0021 m³
